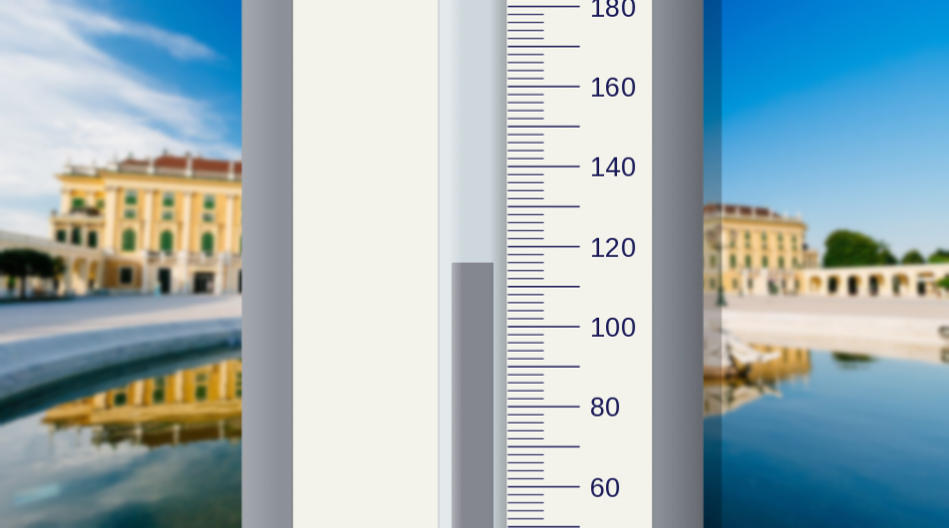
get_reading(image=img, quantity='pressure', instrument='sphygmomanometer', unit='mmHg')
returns 116 mmHg
